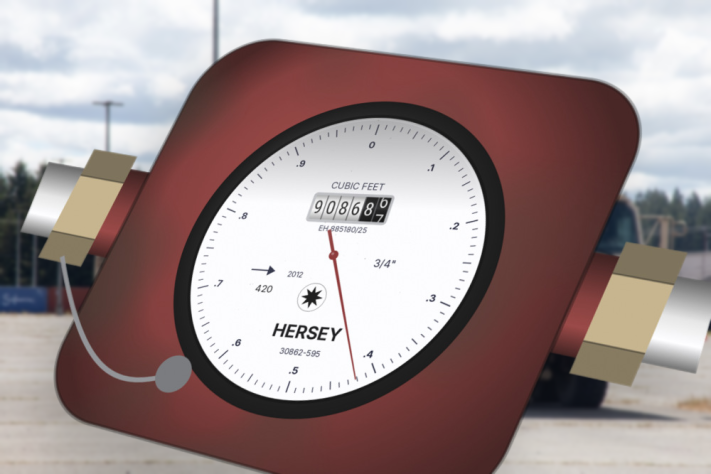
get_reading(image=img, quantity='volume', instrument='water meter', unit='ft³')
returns 908686.42 ft³
